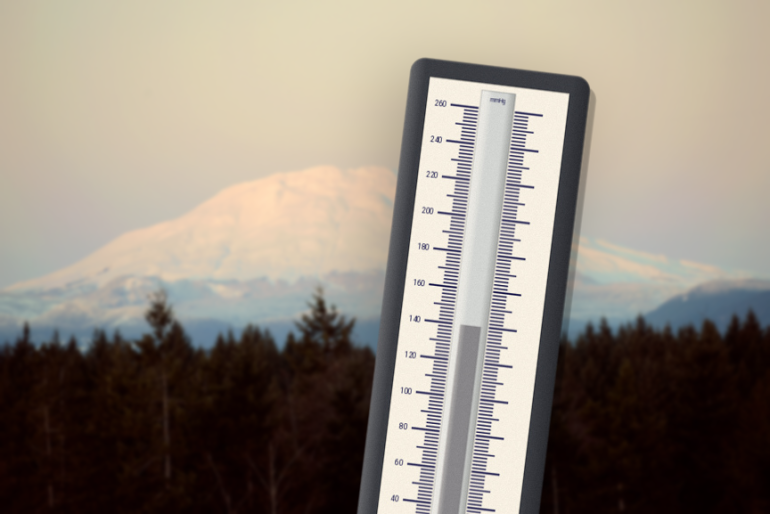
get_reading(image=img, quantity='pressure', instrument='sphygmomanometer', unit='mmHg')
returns 140 mmHg
